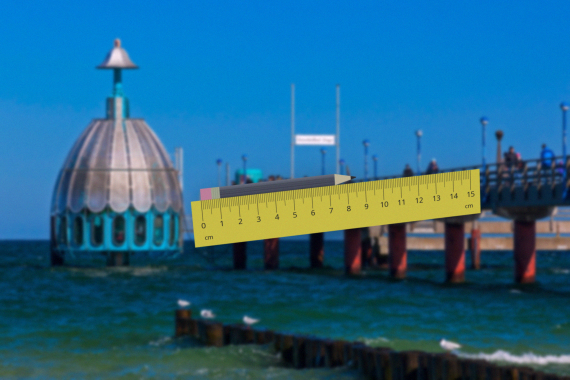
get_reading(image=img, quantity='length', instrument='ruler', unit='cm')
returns 8.5 cm
